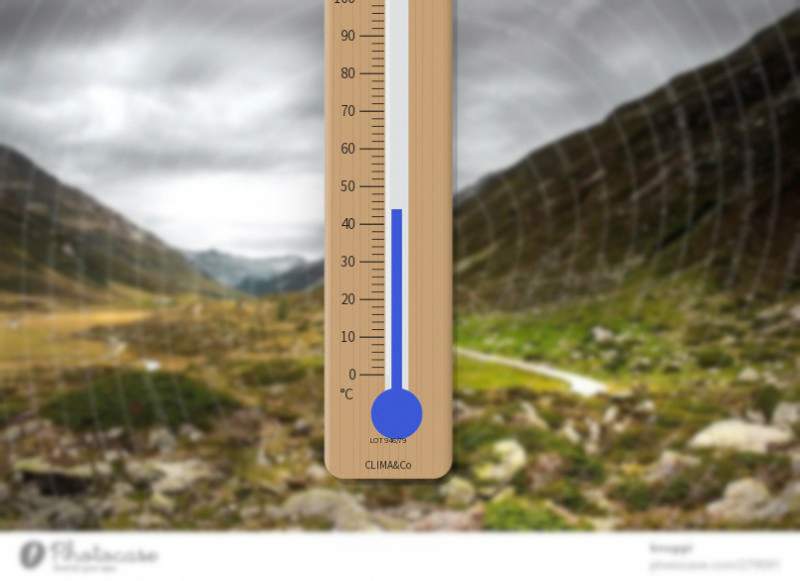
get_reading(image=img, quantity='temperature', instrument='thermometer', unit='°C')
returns 44 °C
